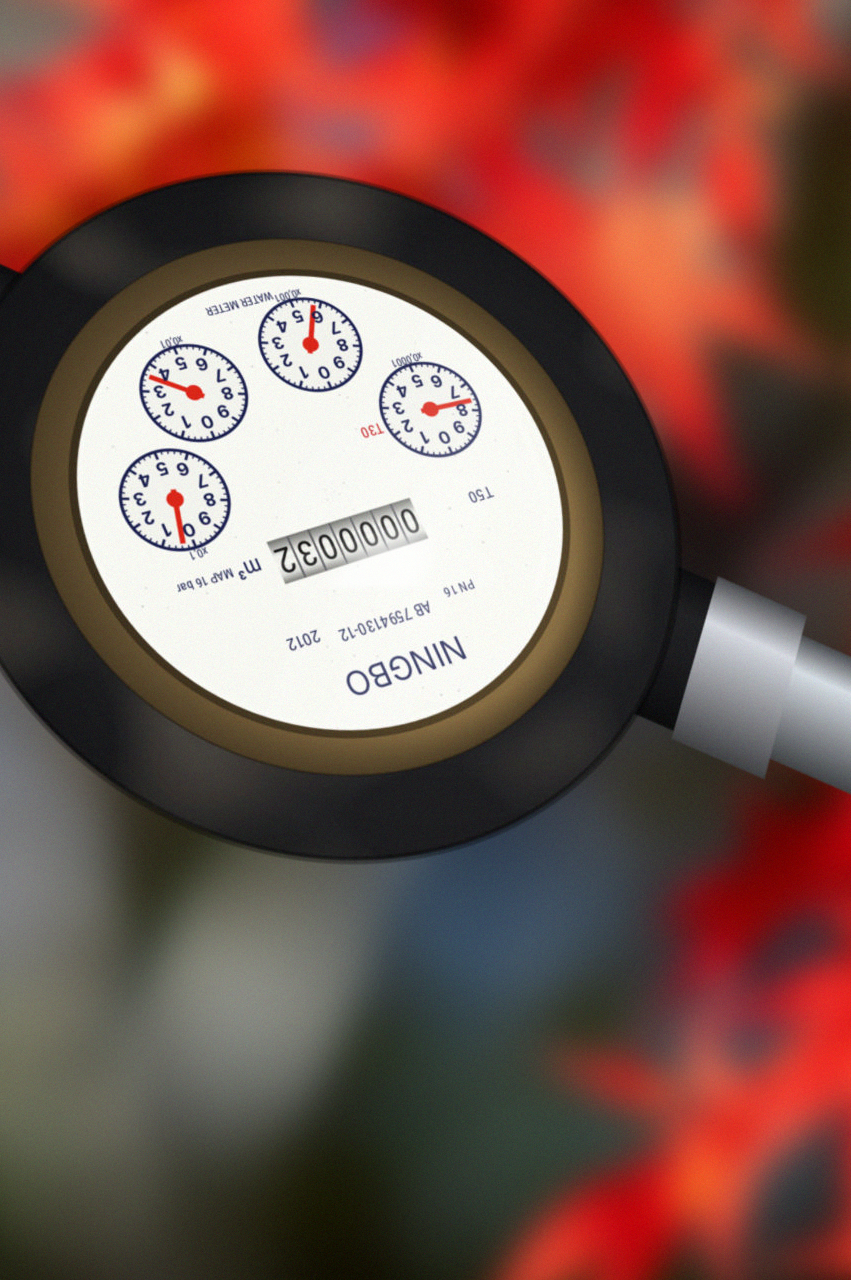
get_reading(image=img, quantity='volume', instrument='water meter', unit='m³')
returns 32.0357 m³
